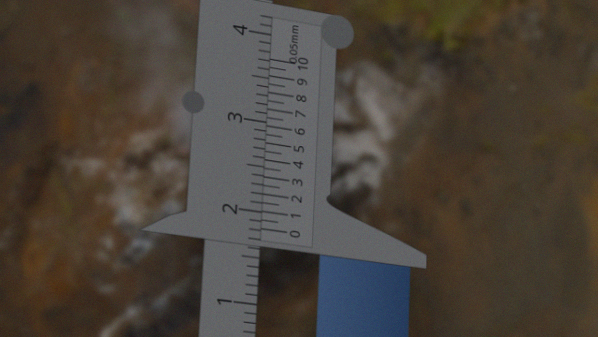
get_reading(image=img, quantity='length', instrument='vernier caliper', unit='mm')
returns 18.2 mm
